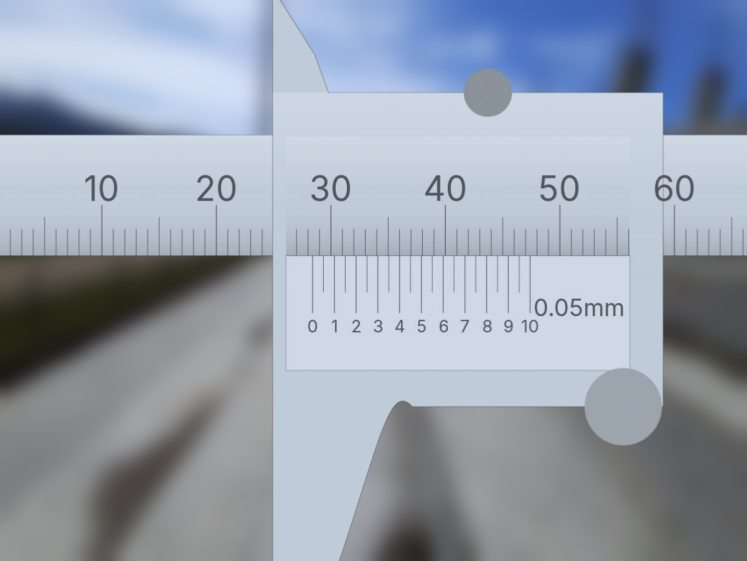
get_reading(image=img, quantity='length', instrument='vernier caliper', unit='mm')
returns 28.4 mm
